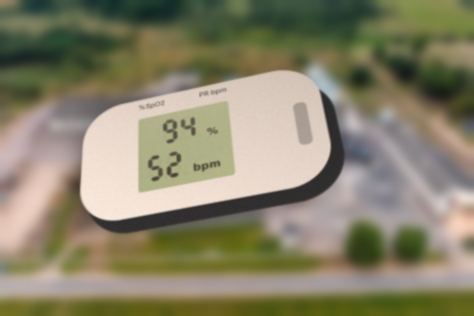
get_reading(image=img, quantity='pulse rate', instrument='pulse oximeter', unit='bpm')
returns 52 bpm
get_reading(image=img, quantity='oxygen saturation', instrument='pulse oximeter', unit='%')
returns 94 %
